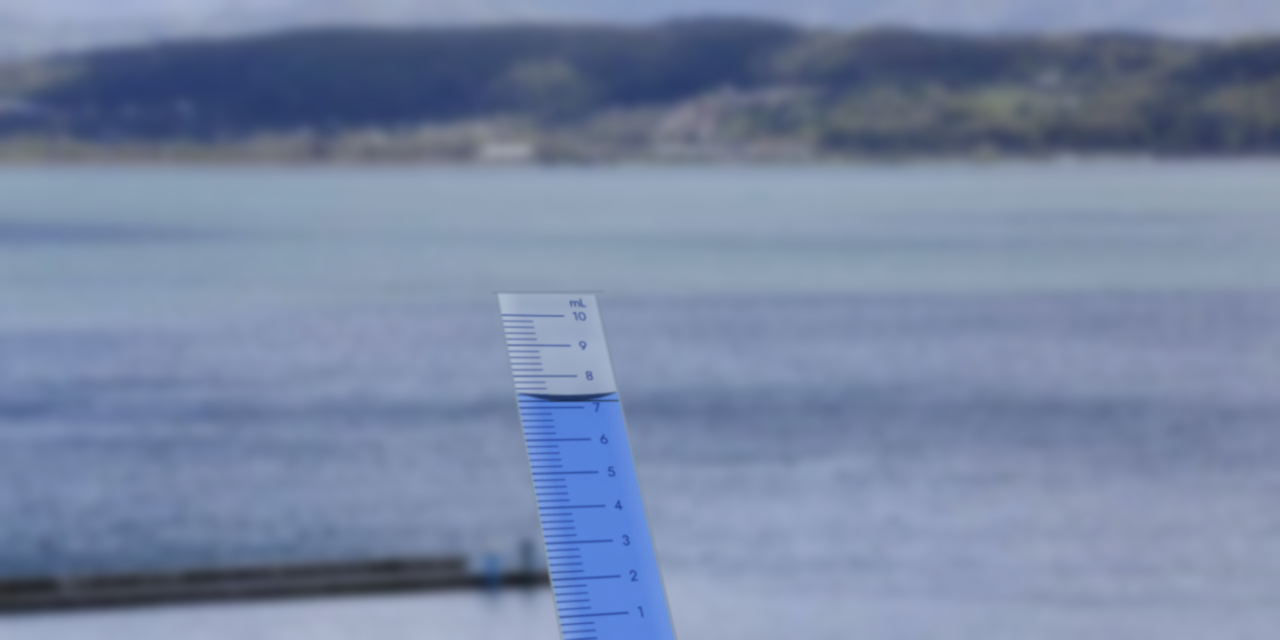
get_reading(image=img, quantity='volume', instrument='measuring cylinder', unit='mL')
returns 7.2 mL
